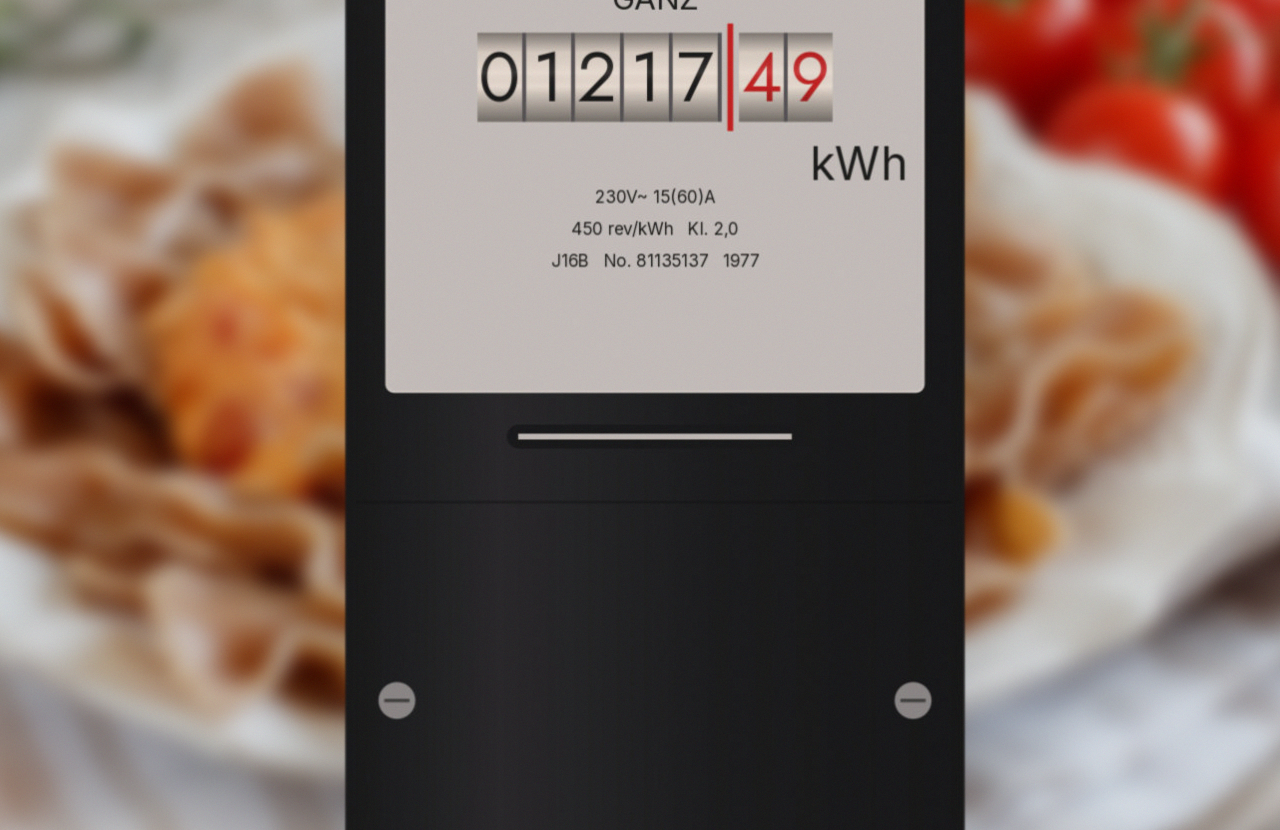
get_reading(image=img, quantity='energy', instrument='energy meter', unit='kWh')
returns 1217.49 kWh
